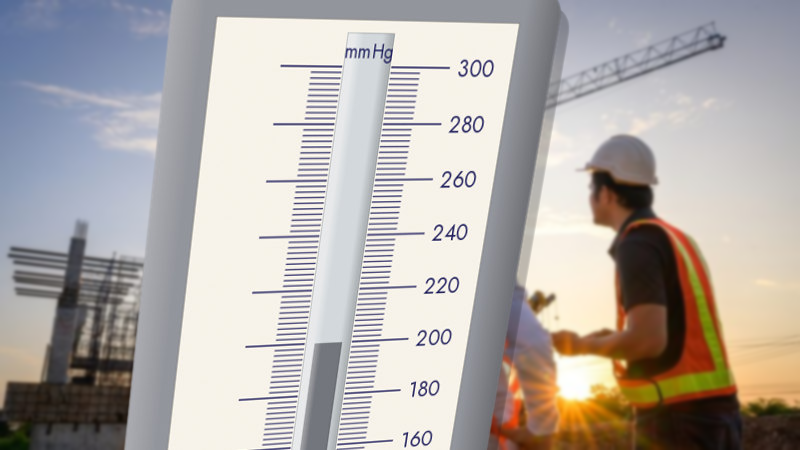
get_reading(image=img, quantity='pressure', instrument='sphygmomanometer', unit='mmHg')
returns 200 mmHg
